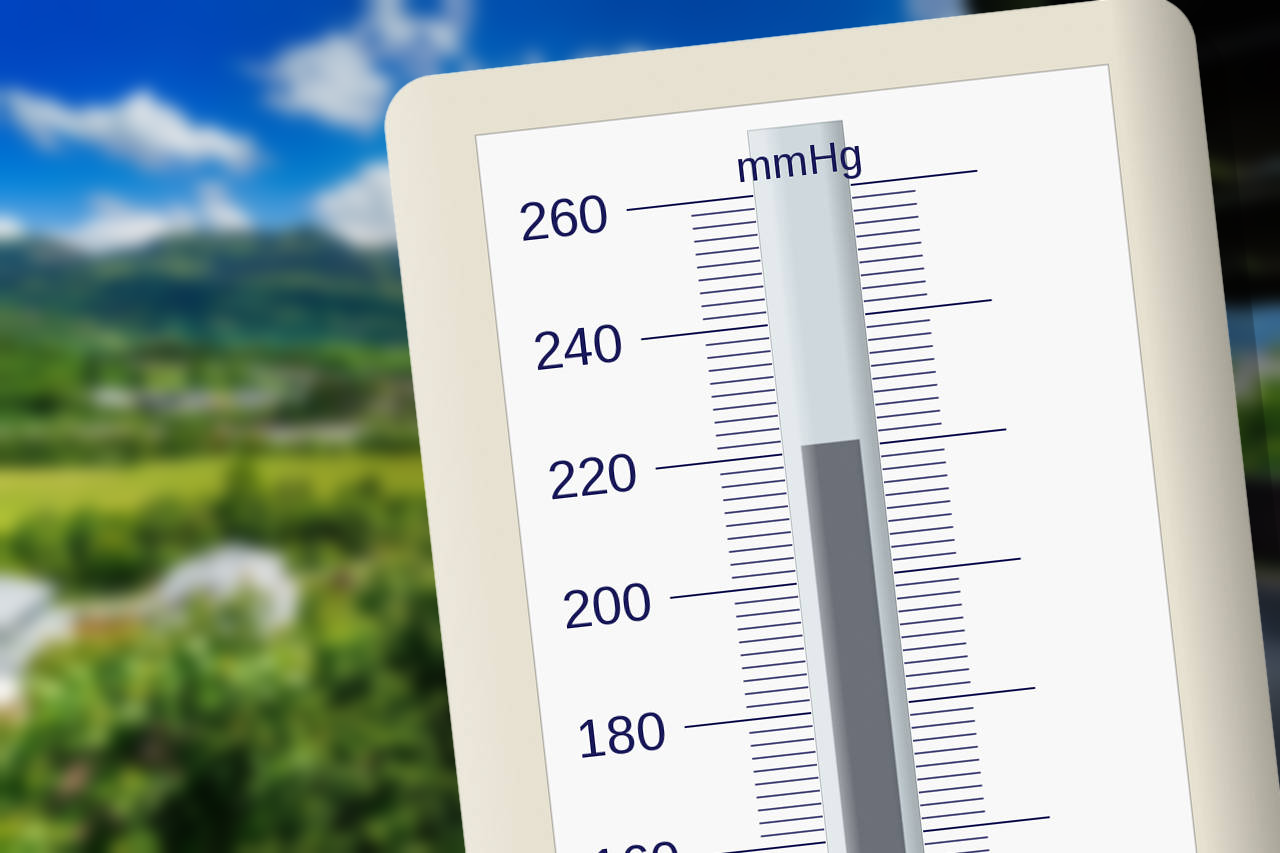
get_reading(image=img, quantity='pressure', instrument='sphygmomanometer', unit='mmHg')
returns 221 mmHg
